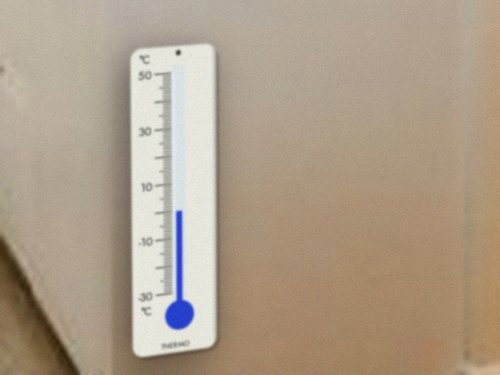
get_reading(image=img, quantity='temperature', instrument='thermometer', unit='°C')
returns 0 °C
